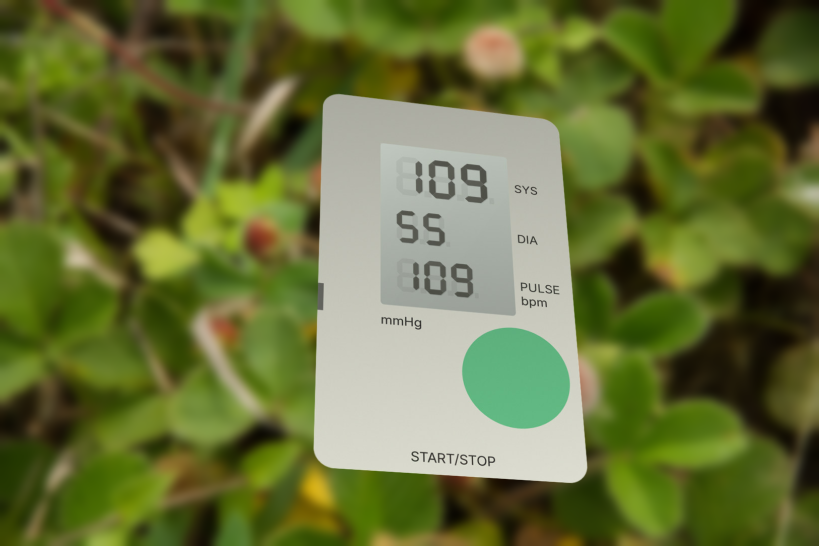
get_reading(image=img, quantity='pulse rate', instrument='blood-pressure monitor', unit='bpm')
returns 109 bpm
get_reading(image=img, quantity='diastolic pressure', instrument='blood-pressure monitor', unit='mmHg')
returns 55 mmHg
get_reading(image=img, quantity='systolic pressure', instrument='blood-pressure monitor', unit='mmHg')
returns 109 mmHg
